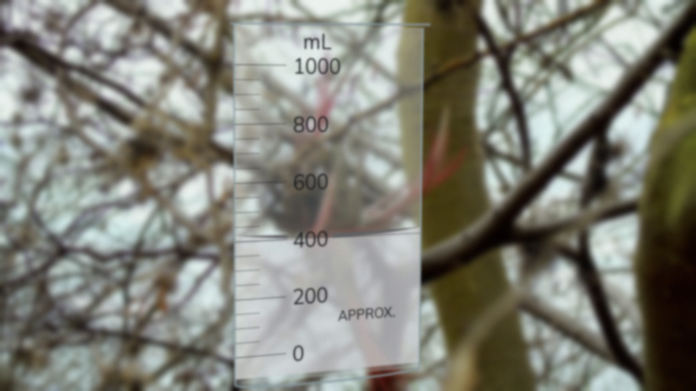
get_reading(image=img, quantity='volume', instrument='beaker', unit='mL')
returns 400 mL
